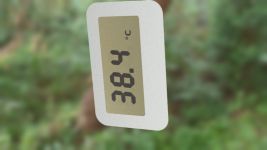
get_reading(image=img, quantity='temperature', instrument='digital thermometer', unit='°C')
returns 38.4 °C
